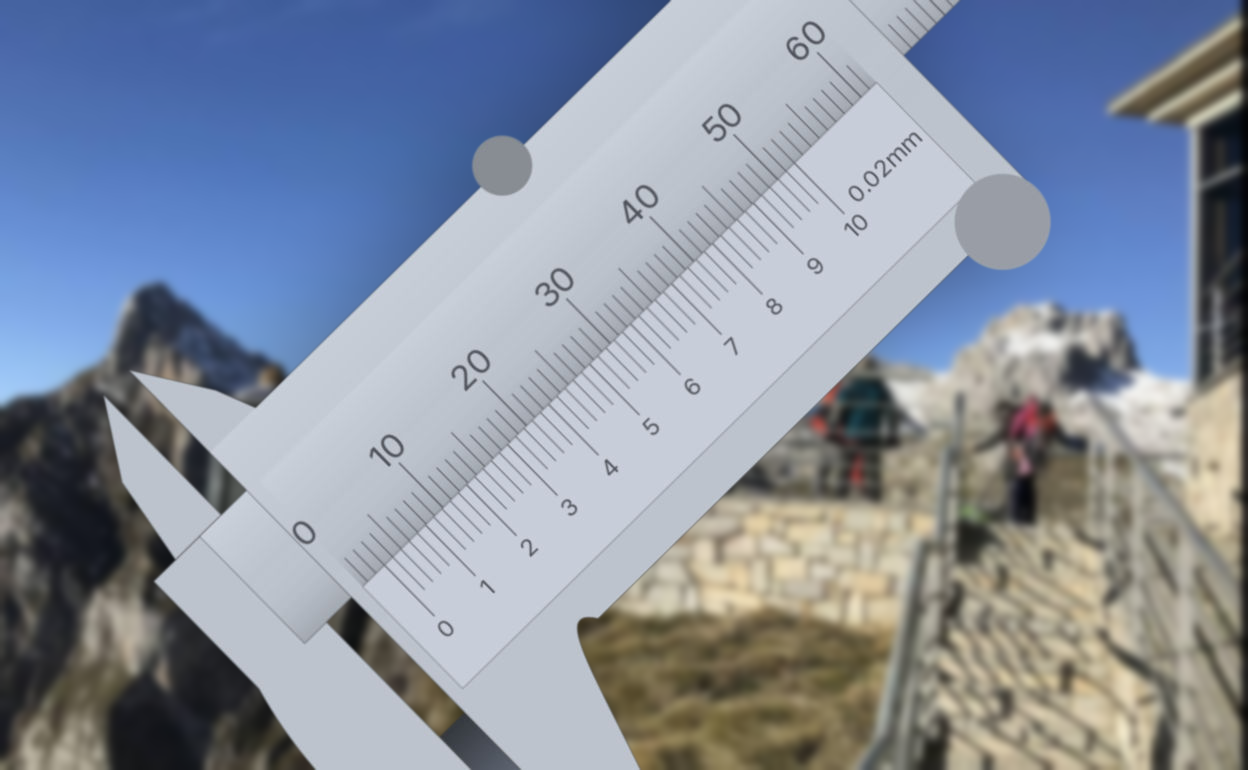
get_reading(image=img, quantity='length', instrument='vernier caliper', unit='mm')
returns 3.0 mm
